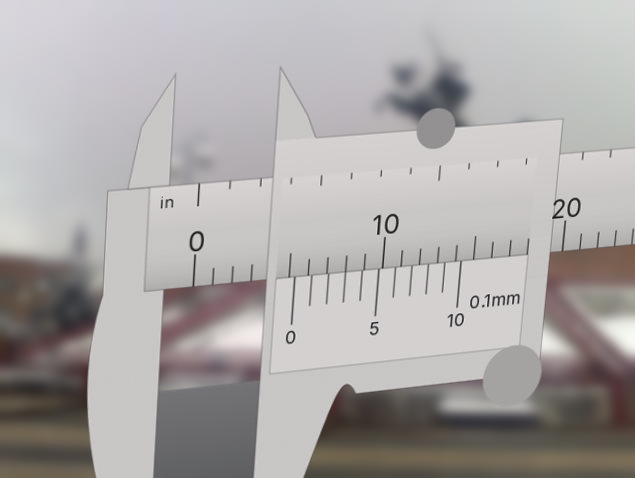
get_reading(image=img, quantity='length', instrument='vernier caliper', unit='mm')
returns 5.3 mm
